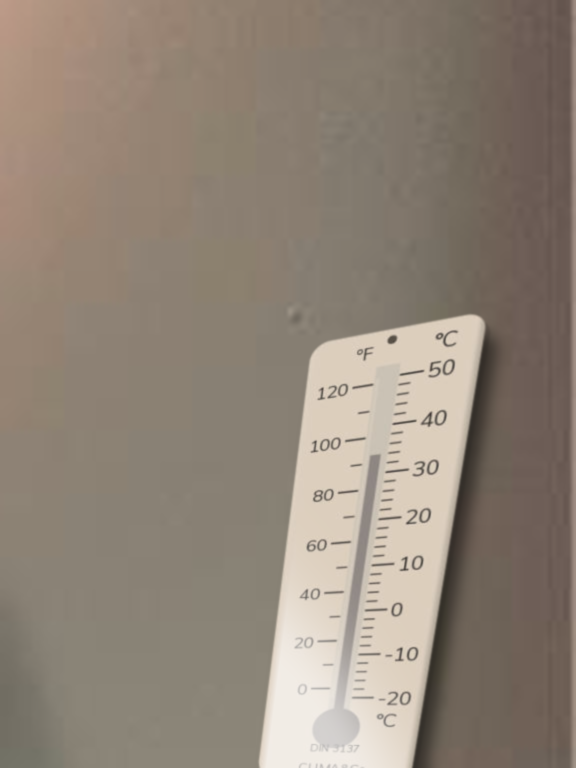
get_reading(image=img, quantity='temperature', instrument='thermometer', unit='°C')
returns 34 °C
